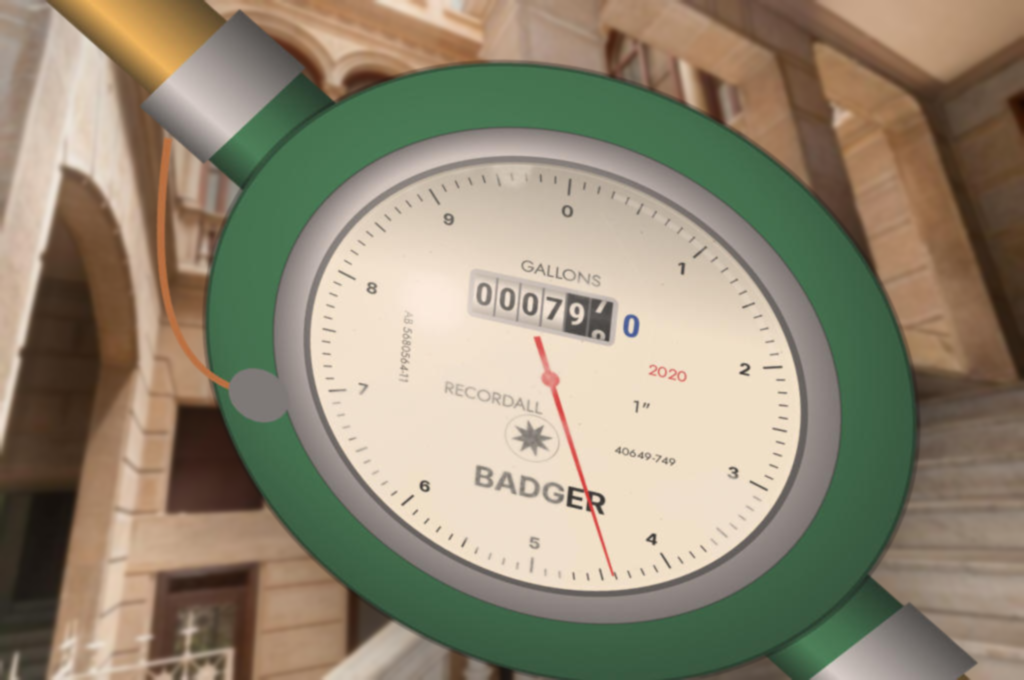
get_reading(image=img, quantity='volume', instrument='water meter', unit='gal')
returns 7974.4 gal
